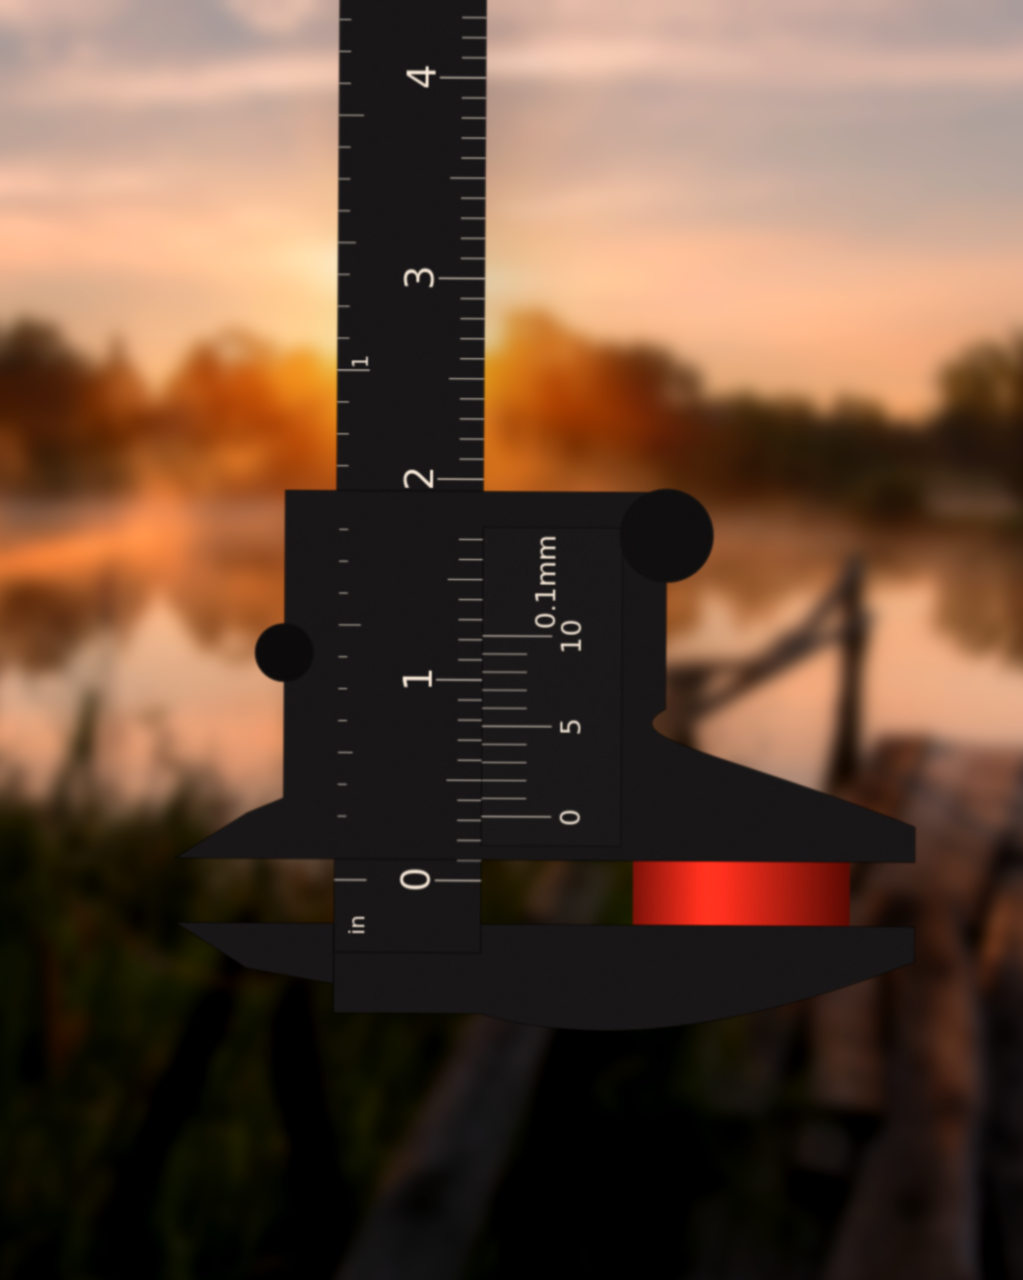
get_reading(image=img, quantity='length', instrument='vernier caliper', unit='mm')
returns 3.2 mm
